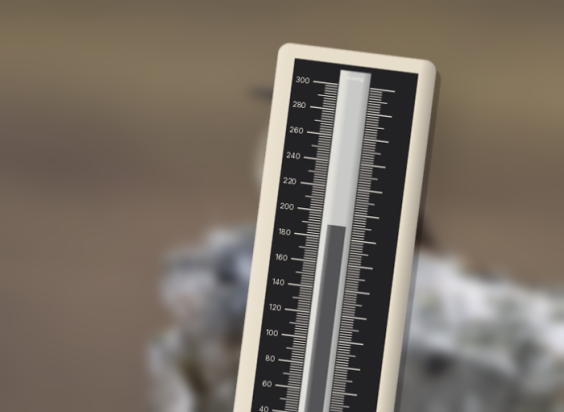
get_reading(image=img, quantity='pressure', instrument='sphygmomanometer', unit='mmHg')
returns 190 mmHg
